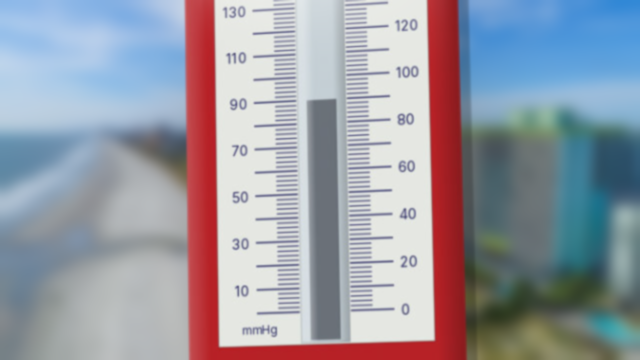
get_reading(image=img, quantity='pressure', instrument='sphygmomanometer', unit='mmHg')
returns 90 mmHg
